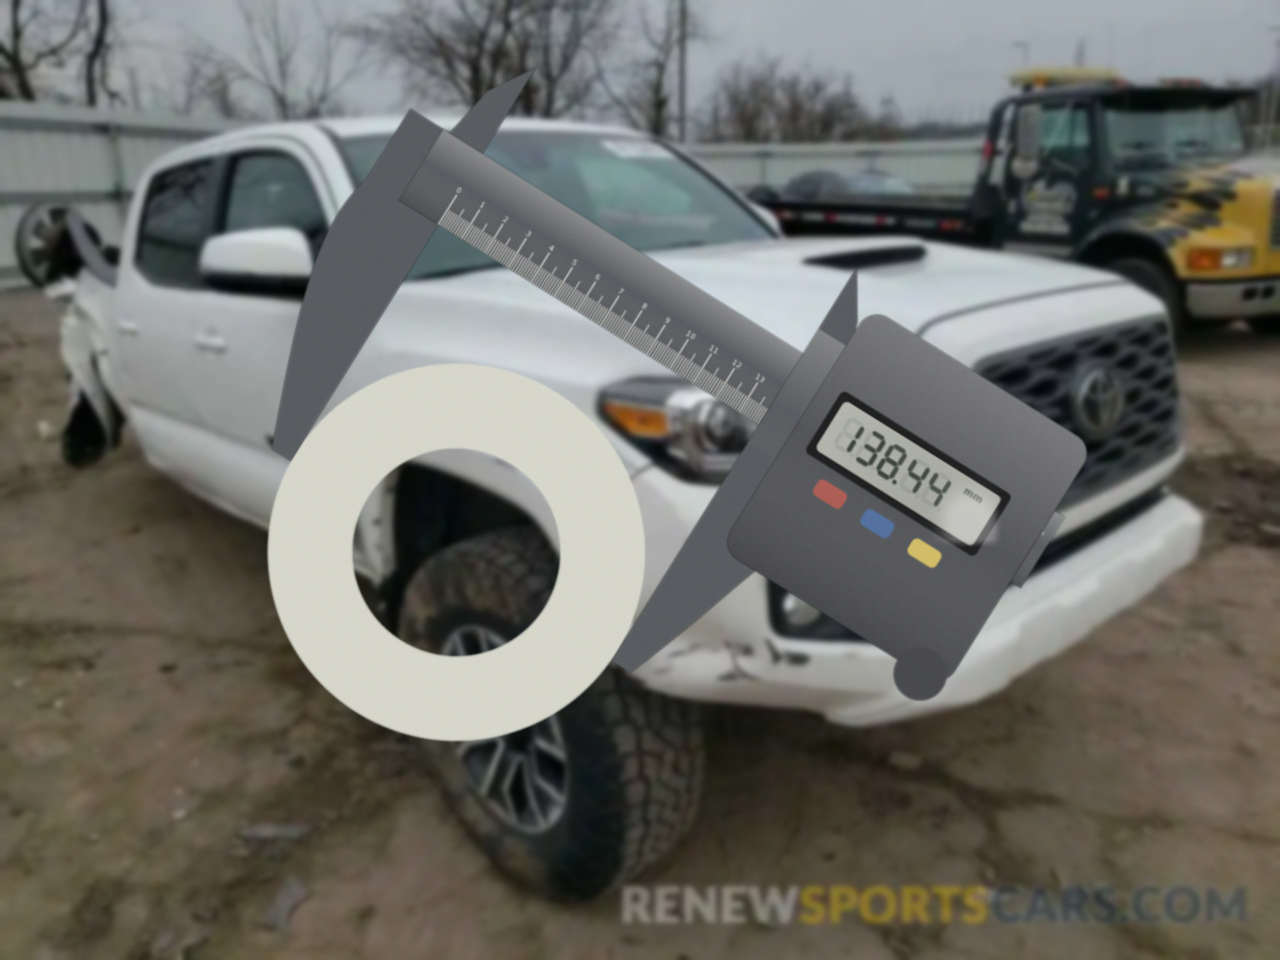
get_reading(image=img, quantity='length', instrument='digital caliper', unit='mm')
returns 138.44 mm
